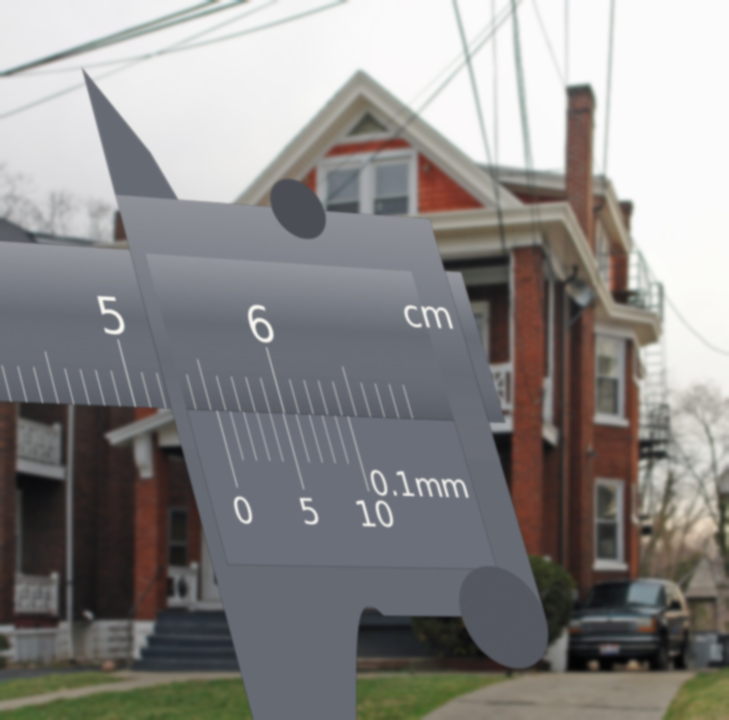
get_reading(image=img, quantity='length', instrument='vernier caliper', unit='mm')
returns 55.4 mm
